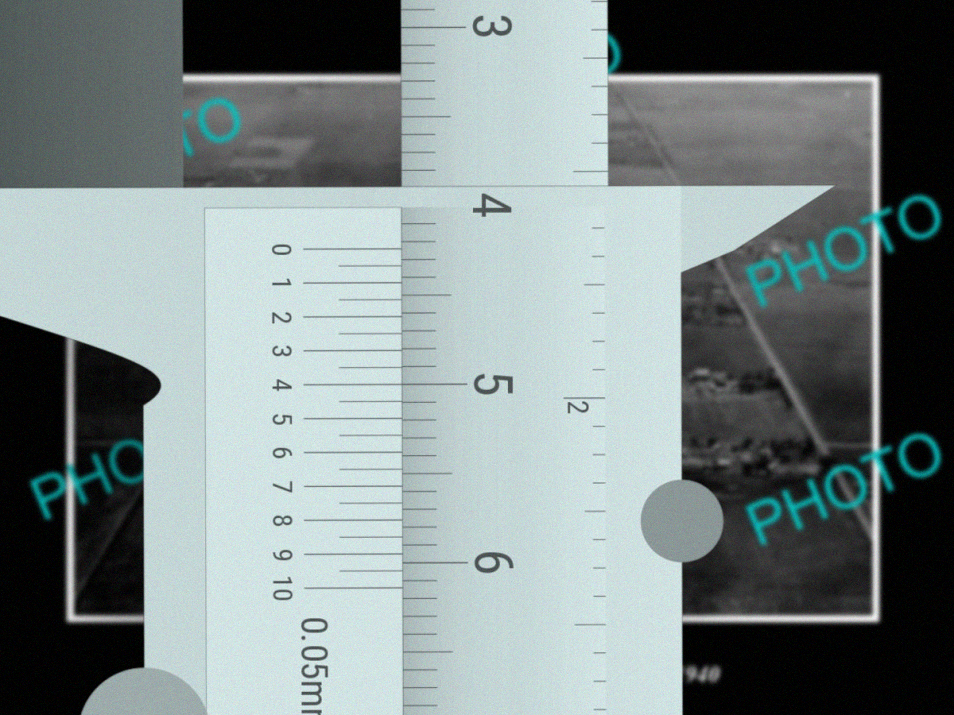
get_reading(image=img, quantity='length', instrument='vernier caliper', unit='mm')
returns 42.4 mm
